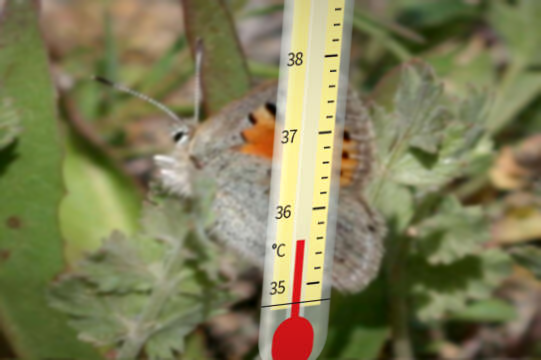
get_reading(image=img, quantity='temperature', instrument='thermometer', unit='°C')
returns 35.6 °C
